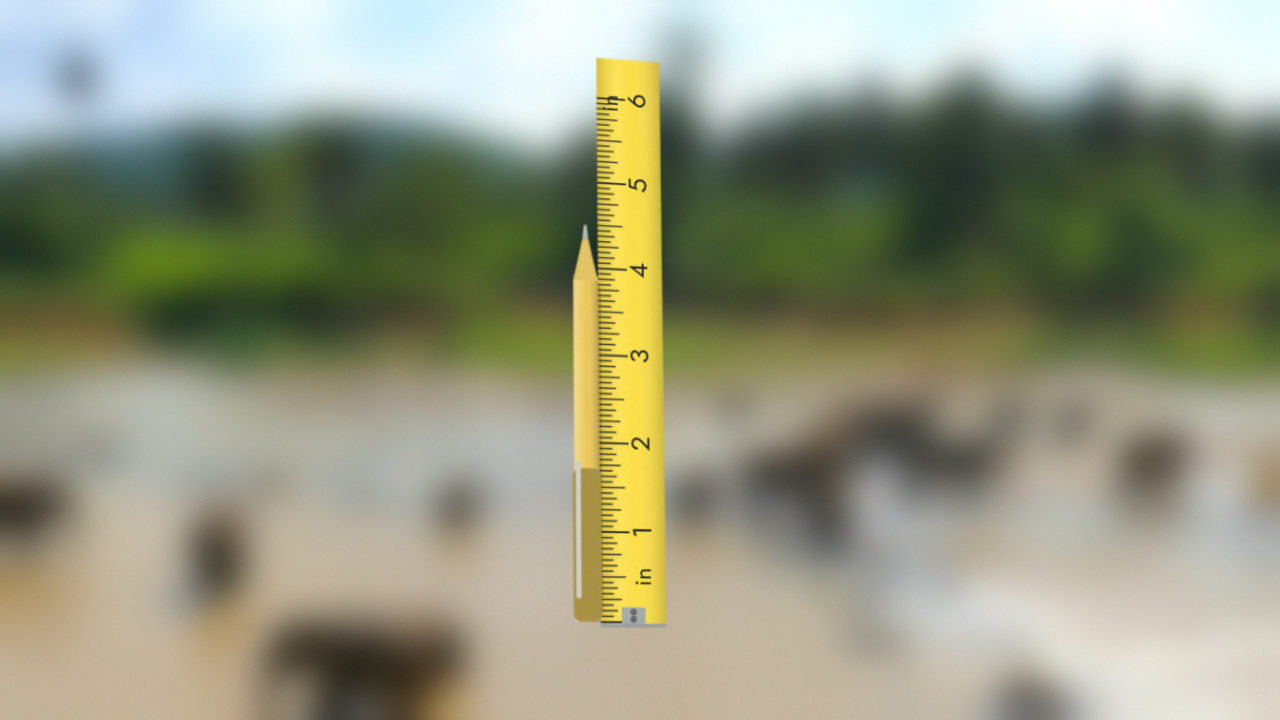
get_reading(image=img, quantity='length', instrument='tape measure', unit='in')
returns 4.5 in
